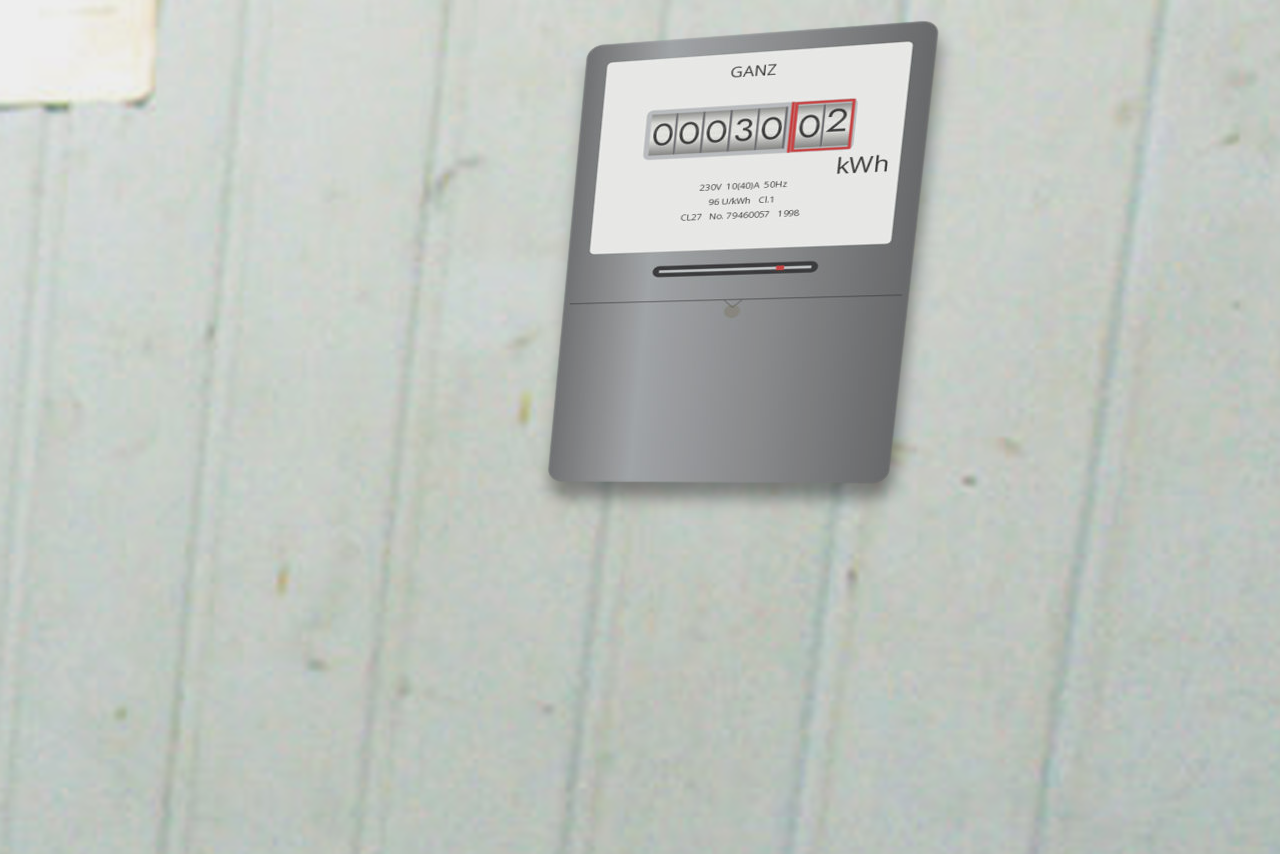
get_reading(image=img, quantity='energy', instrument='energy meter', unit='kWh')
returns 30.02 kWh
